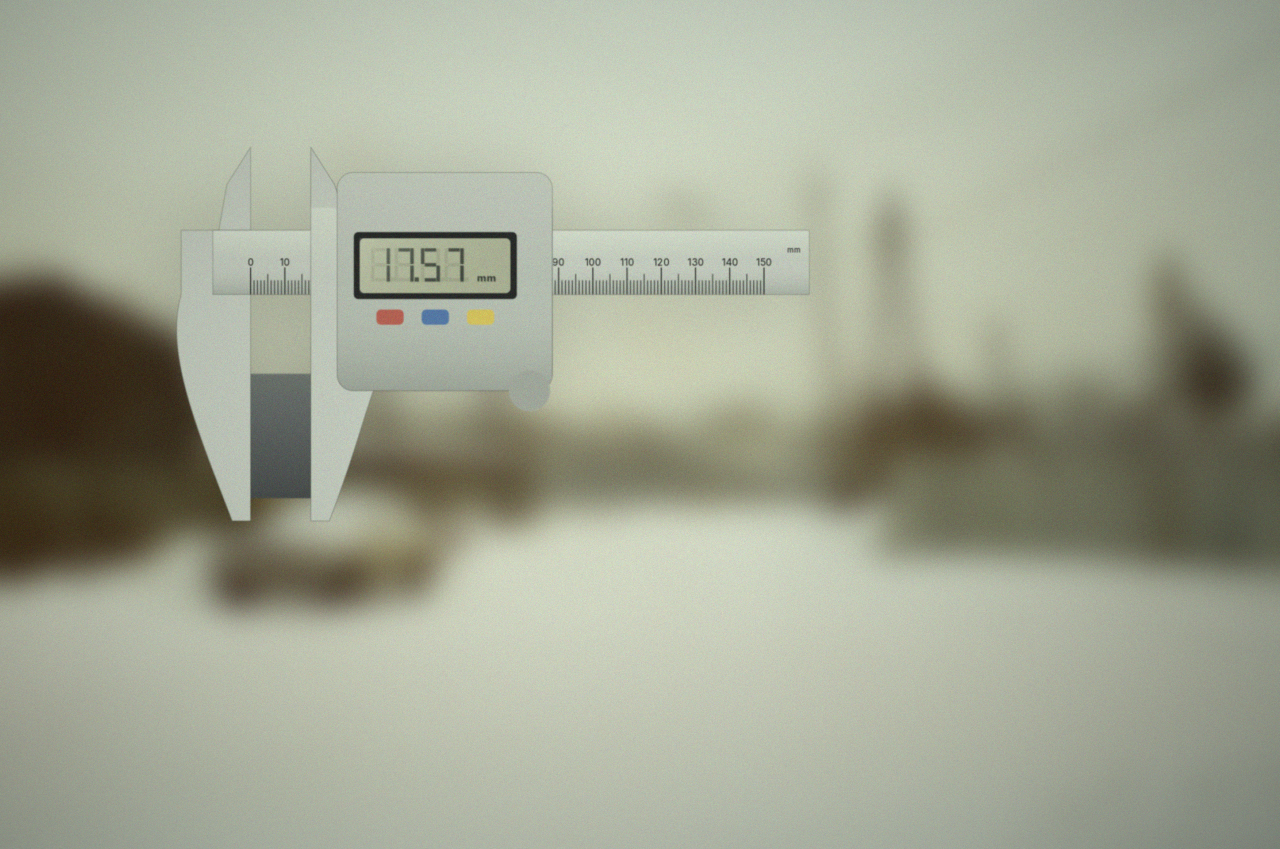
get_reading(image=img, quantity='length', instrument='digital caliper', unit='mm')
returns 17.57 mm
